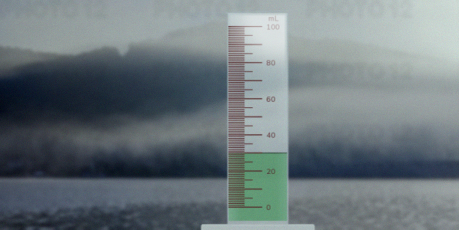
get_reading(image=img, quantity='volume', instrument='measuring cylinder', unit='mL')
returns 30 mL
